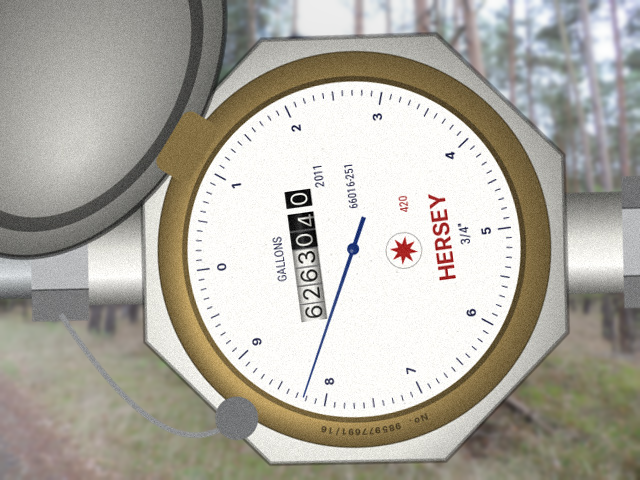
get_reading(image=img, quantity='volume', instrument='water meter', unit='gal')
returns 6263038.2 gal
